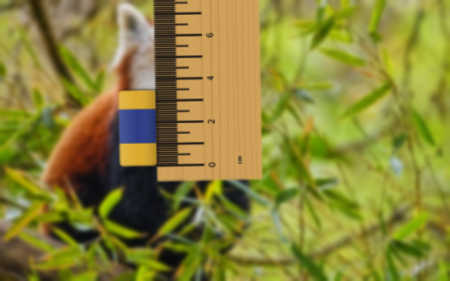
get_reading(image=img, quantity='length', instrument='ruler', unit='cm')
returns 3.5 cm
